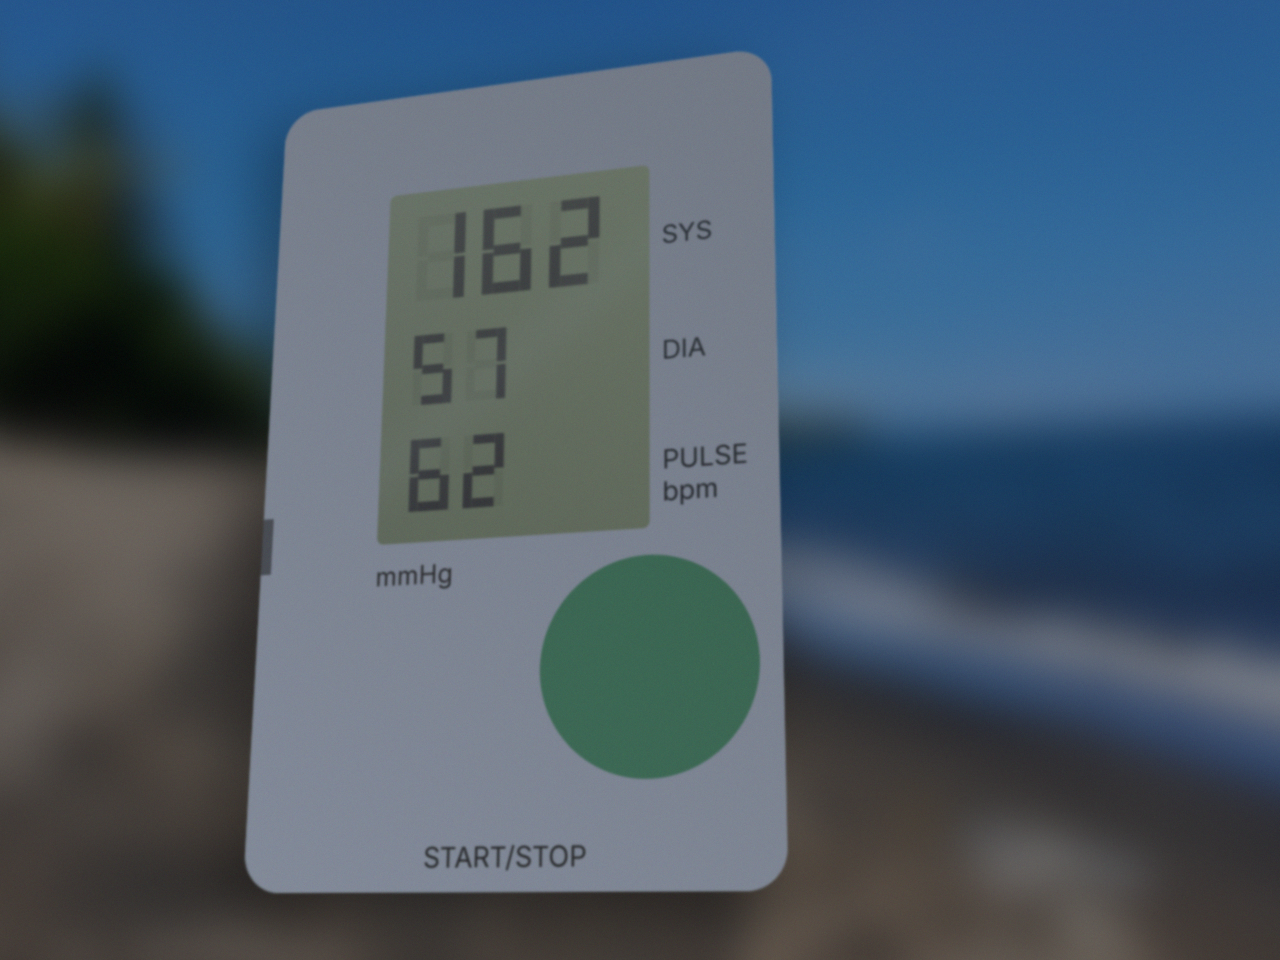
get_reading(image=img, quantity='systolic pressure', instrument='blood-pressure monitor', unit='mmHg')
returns 162 mmHg
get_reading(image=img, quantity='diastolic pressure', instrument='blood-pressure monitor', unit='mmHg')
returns 57 mmHg
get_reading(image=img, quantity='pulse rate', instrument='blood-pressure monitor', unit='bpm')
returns 62 bpm
